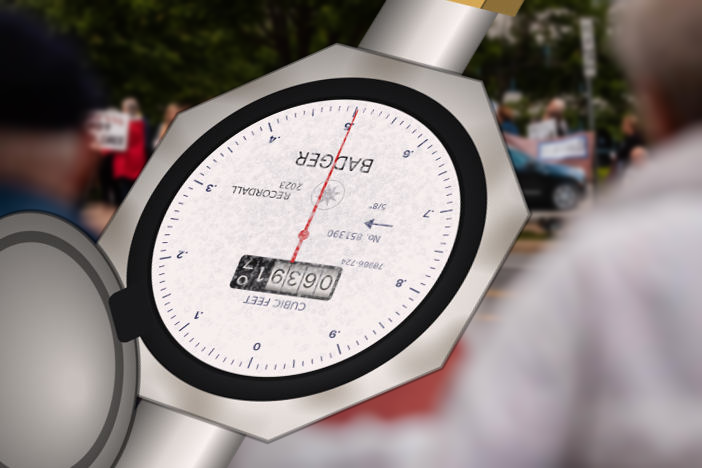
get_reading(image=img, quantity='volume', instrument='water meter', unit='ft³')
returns 63916.50 ft³
